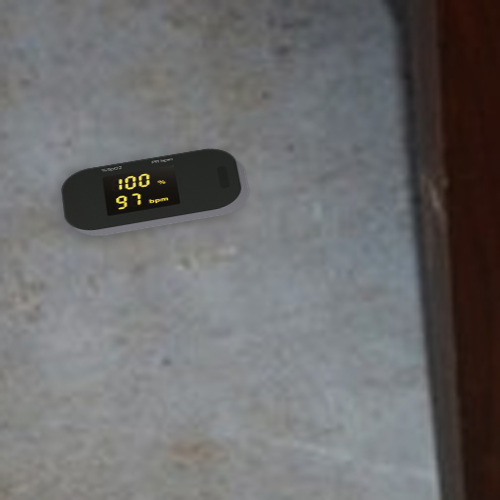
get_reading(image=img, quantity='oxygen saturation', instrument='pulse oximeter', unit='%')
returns 100 %
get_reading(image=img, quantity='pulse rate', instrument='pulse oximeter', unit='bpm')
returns 97 bpm
